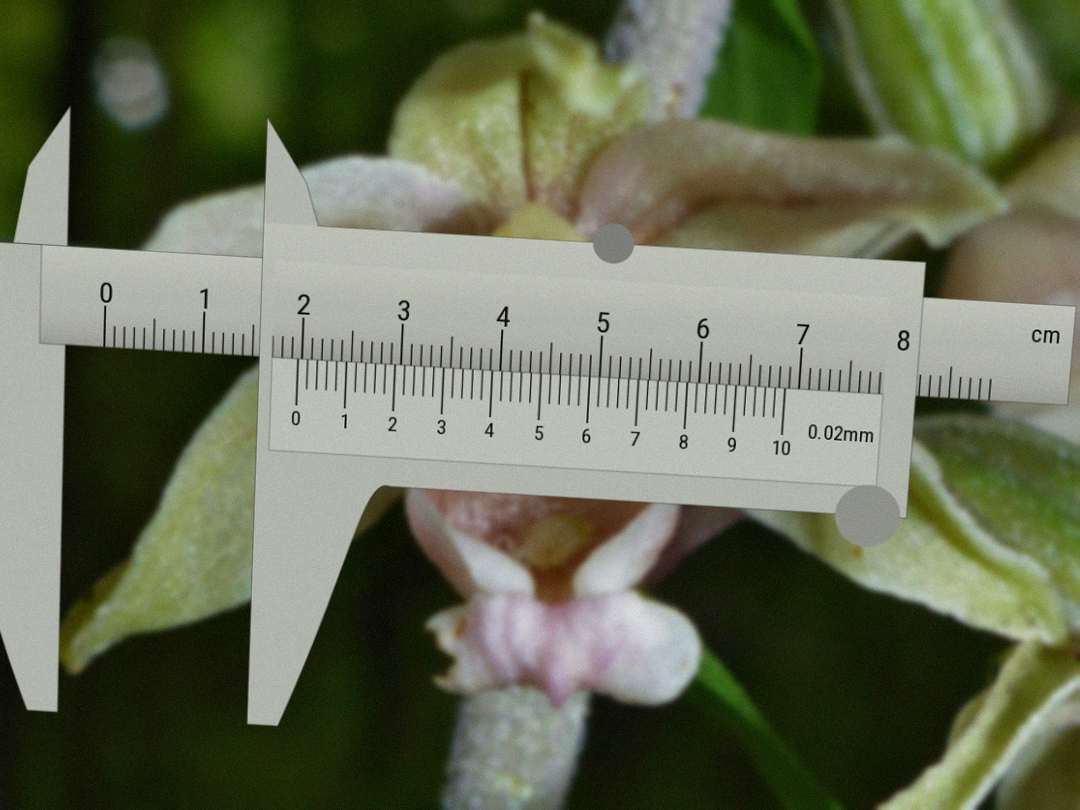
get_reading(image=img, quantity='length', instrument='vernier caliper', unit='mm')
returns 19.6 mm
